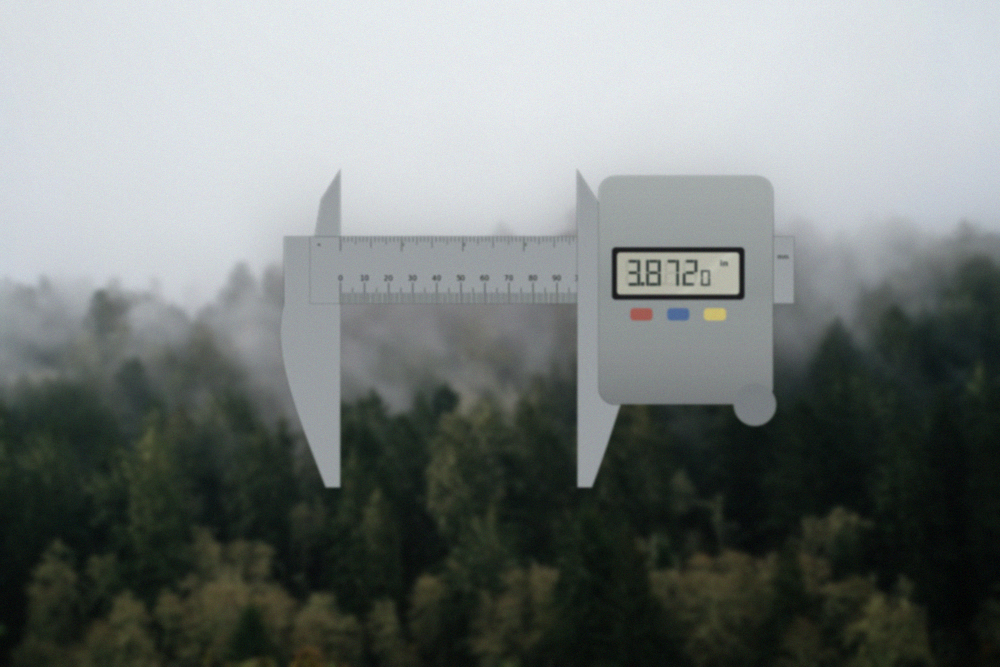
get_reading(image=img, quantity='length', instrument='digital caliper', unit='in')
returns 3.8720 in
